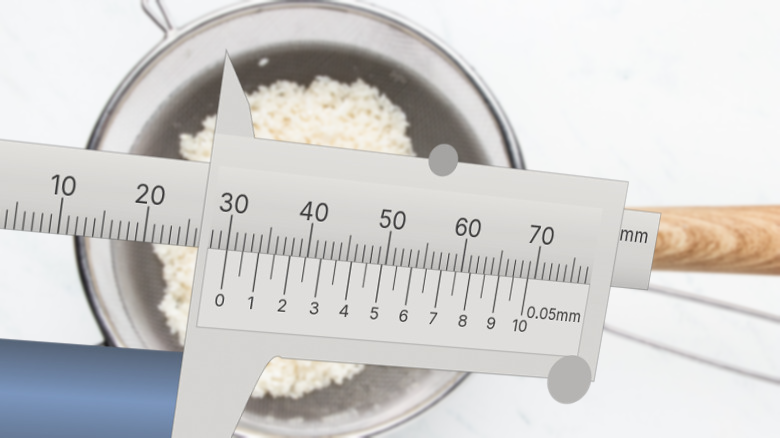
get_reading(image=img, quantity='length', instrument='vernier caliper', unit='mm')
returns 30.0 mm
